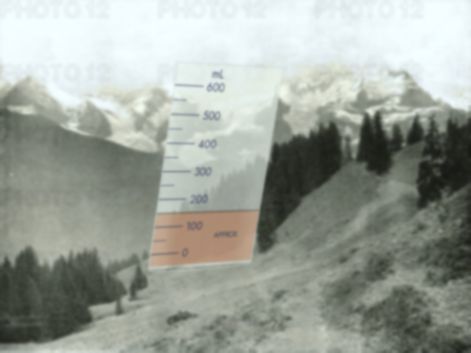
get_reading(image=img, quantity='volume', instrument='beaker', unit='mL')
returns 150 mL
